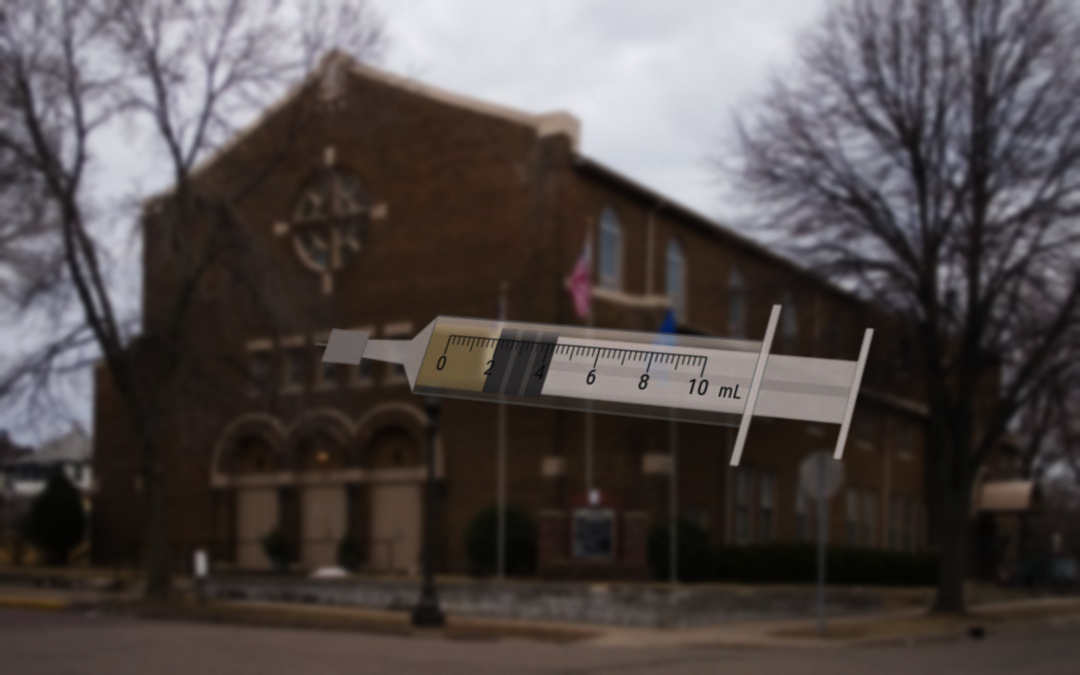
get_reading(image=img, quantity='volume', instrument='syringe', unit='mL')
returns 2 mL
